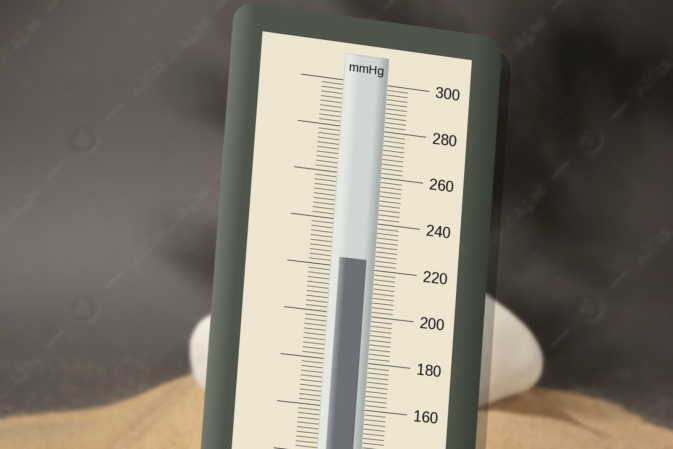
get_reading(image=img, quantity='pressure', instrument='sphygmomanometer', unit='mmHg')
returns 224 mmHg
